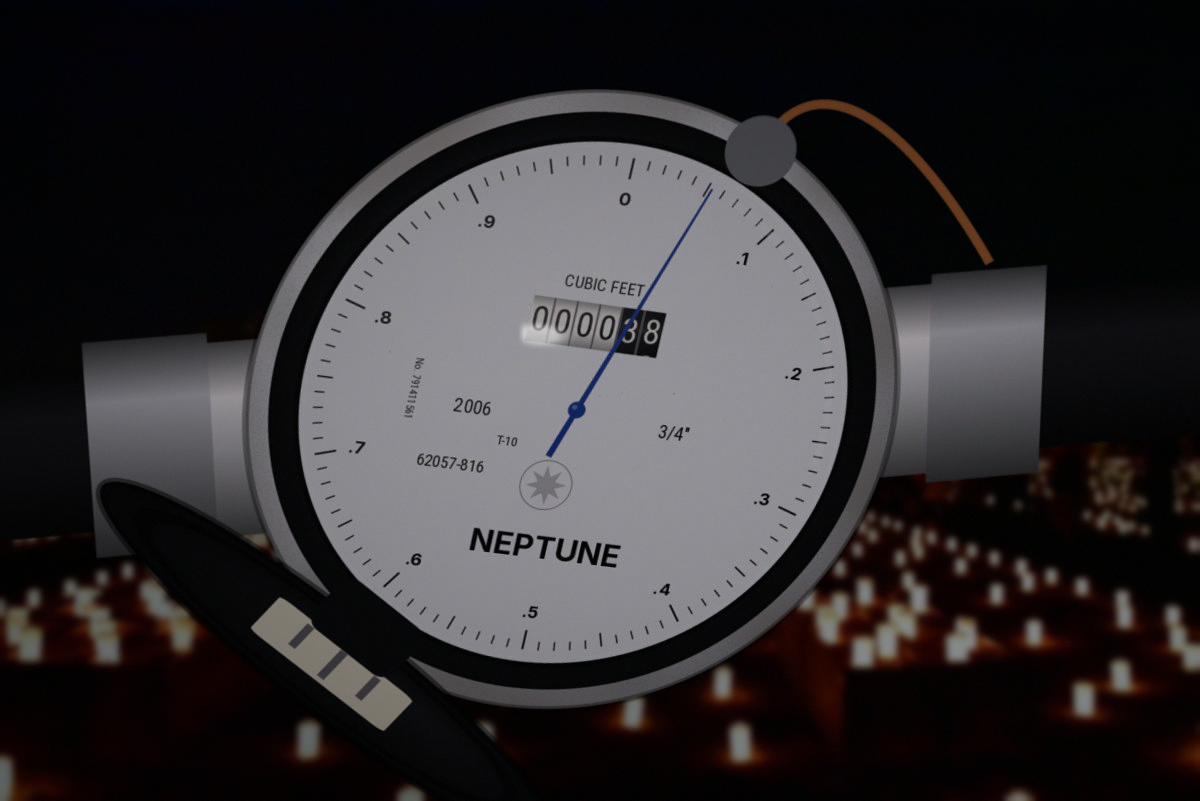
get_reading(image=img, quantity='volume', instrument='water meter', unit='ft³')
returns 38.05 ft³
